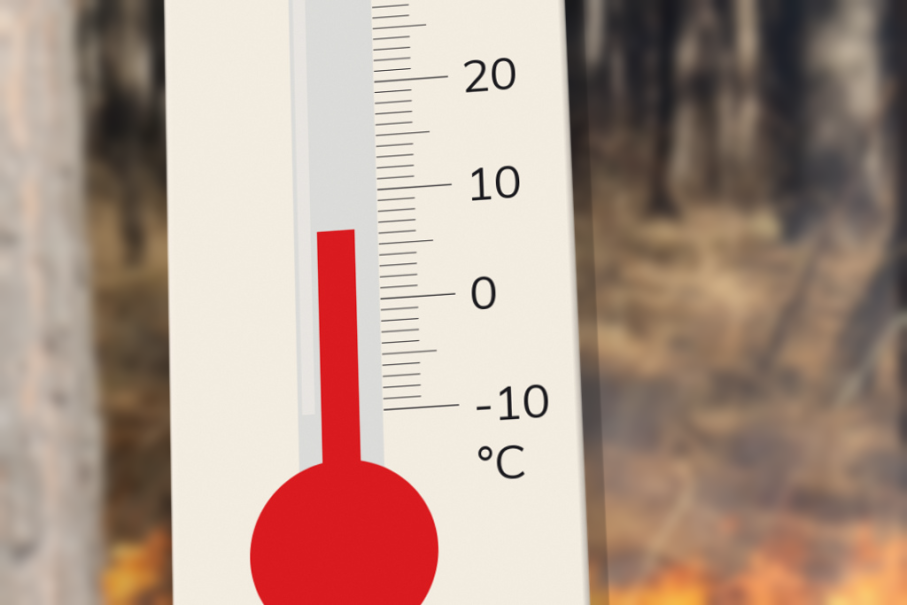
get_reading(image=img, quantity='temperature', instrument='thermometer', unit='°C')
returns 6.5 °C
